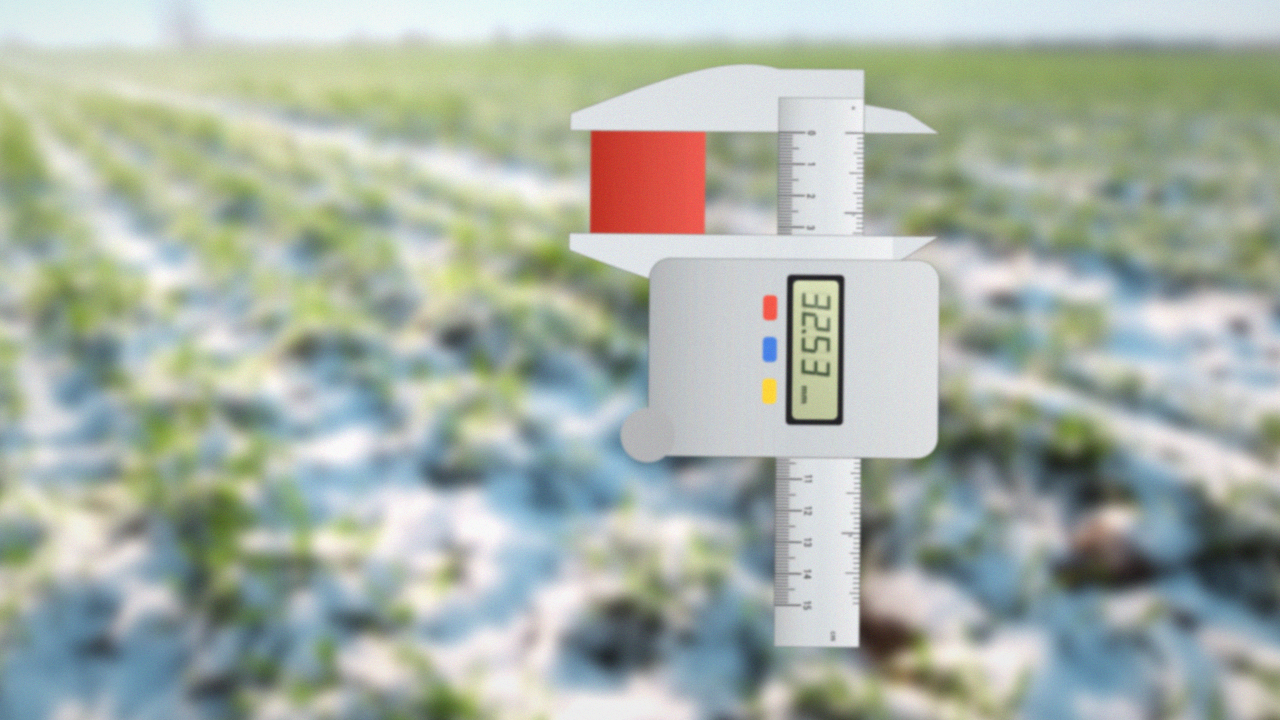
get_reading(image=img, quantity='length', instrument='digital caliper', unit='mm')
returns 32.53 mm
